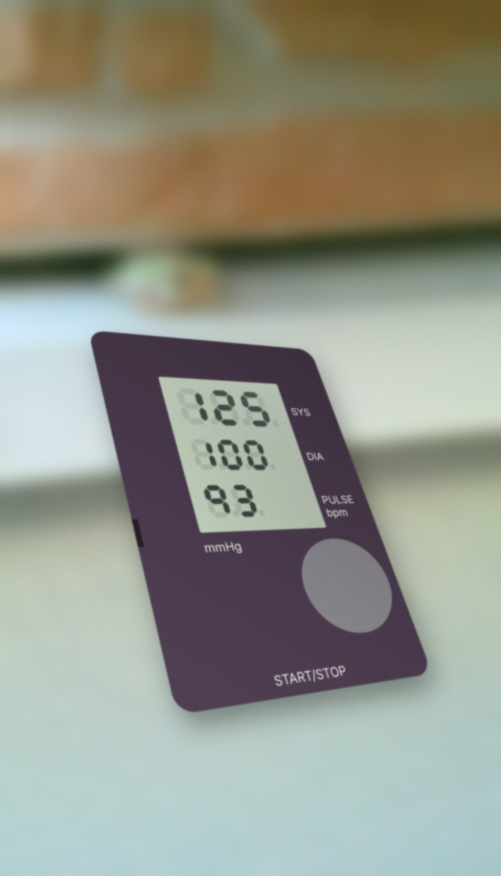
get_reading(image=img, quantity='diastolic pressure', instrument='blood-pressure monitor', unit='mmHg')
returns 100 mmHg
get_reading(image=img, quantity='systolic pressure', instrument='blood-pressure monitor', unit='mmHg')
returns 125 mmHg
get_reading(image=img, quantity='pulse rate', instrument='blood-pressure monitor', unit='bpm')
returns 93 bpm
